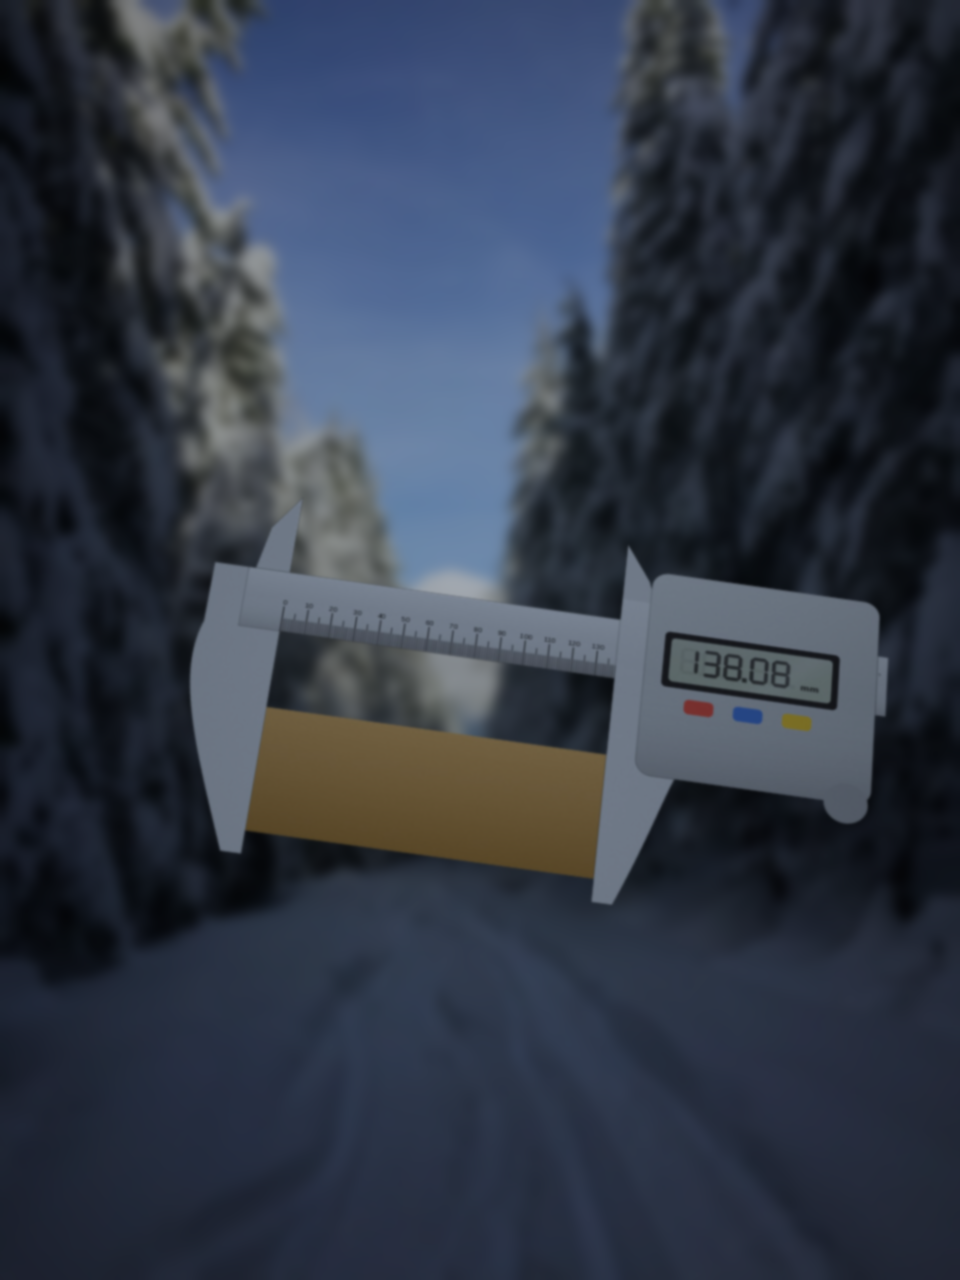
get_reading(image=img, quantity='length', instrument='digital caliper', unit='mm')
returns 138.08 mm
